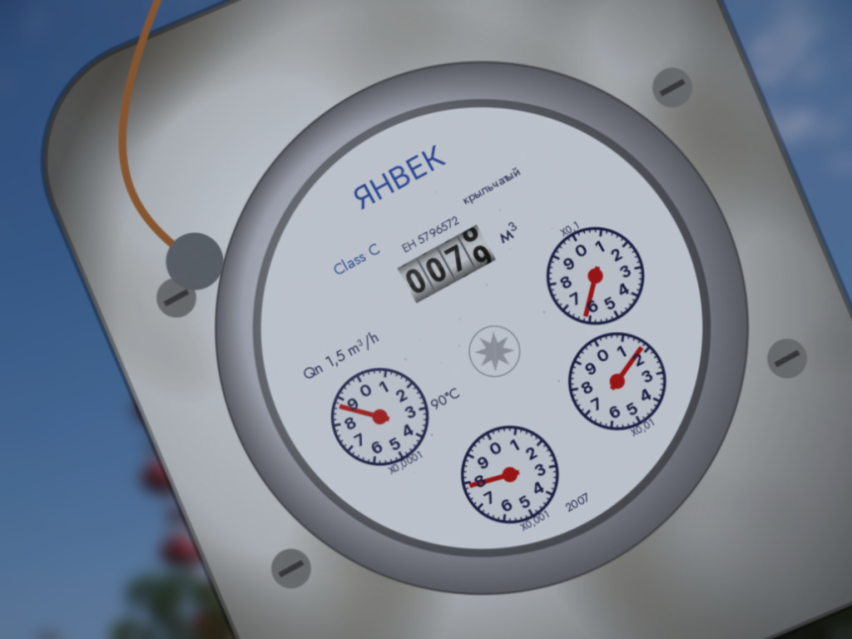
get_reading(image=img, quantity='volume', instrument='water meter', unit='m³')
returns 78.6178 m³
